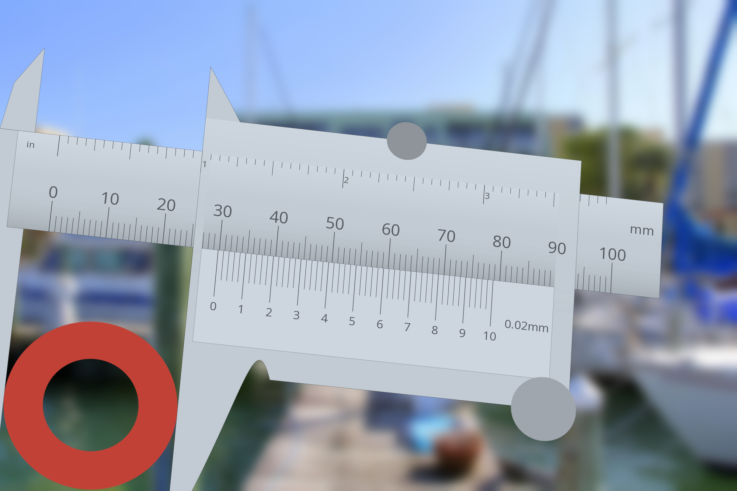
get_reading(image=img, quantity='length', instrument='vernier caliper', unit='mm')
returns 29.8 mm
